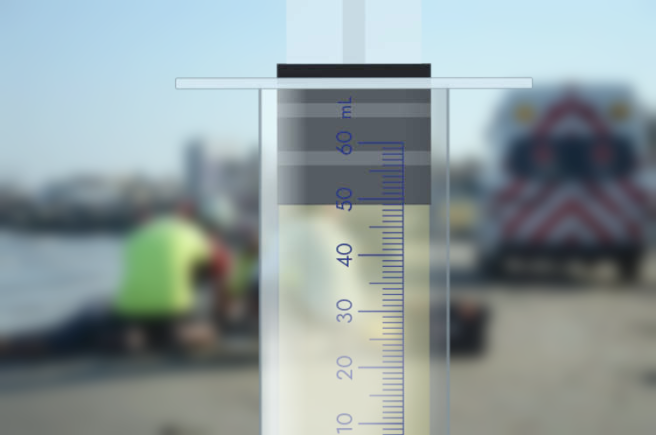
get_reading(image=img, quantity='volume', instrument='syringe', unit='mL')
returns 49 mL
